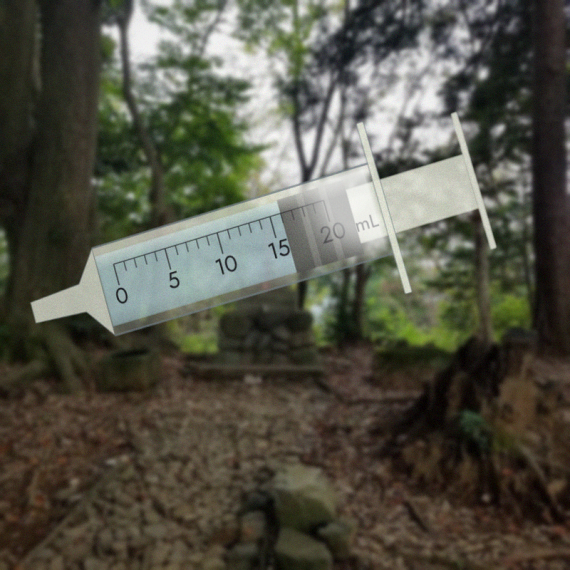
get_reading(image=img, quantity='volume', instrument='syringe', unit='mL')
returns 16 mL
